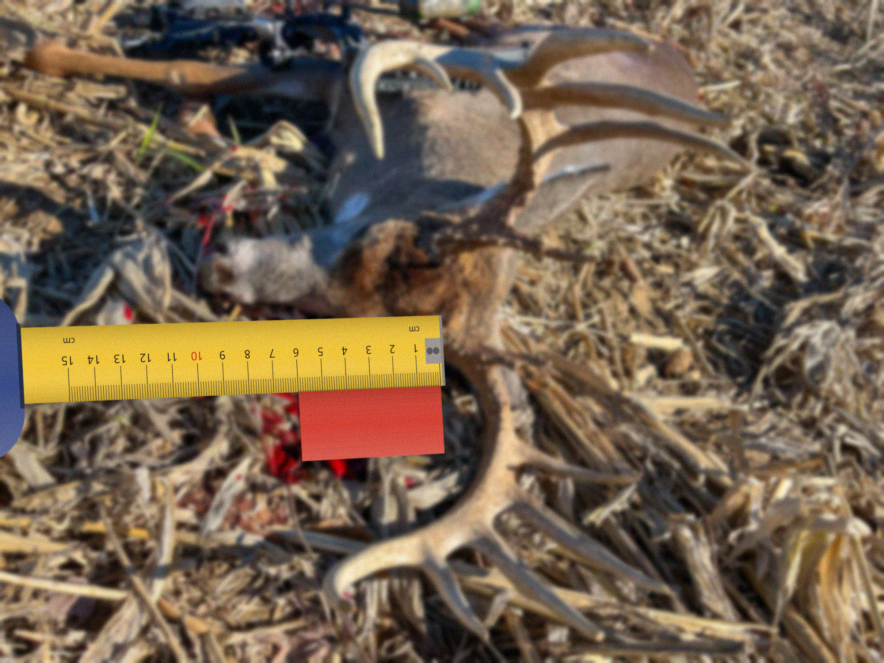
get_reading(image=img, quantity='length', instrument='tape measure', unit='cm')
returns 6 cm
